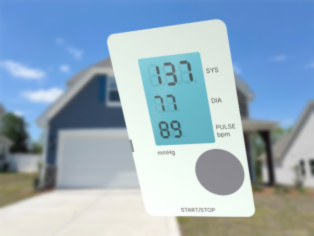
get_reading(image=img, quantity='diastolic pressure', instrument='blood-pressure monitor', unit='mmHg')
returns 77 mmHg
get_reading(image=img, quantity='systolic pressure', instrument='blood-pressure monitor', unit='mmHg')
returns 137 mmHg
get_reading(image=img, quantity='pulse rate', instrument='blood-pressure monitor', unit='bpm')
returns 89 bpm
